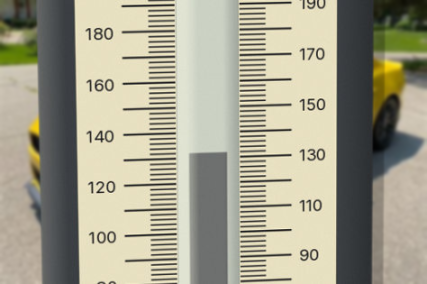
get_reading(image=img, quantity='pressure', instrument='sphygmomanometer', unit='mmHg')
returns 132 mmHg
